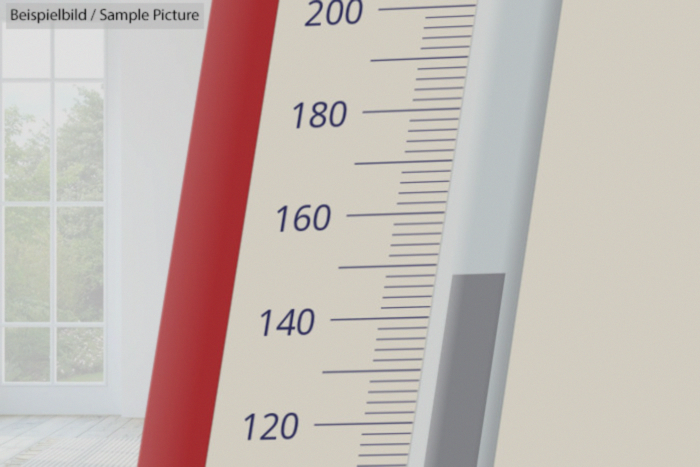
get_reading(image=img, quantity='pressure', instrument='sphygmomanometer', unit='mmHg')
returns 148 mmHg
